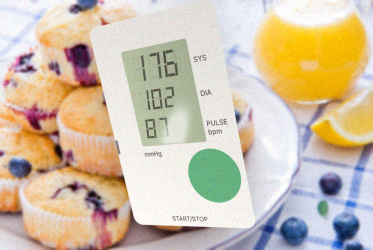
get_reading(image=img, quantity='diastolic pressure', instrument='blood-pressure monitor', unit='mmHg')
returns 102 mmHg
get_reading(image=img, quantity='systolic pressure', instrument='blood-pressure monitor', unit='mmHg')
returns 176 mmHg
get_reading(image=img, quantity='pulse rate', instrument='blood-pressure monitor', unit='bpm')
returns 87 bpm
